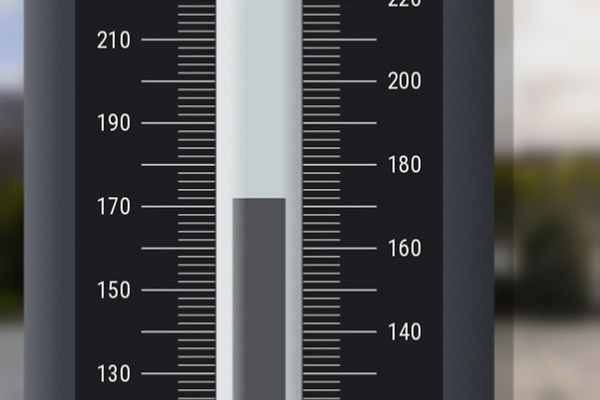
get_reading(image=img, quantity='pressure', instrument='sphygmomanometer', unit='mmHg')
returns 172 mmHg
